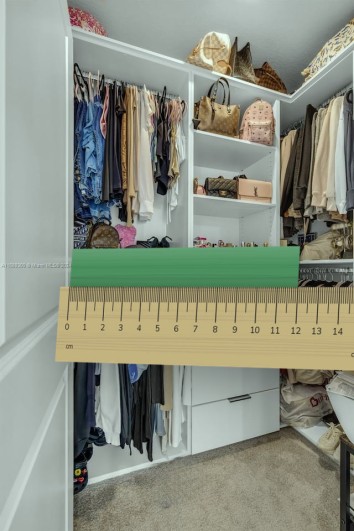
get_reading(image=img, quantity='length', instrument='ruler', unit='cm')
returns 12 cm
